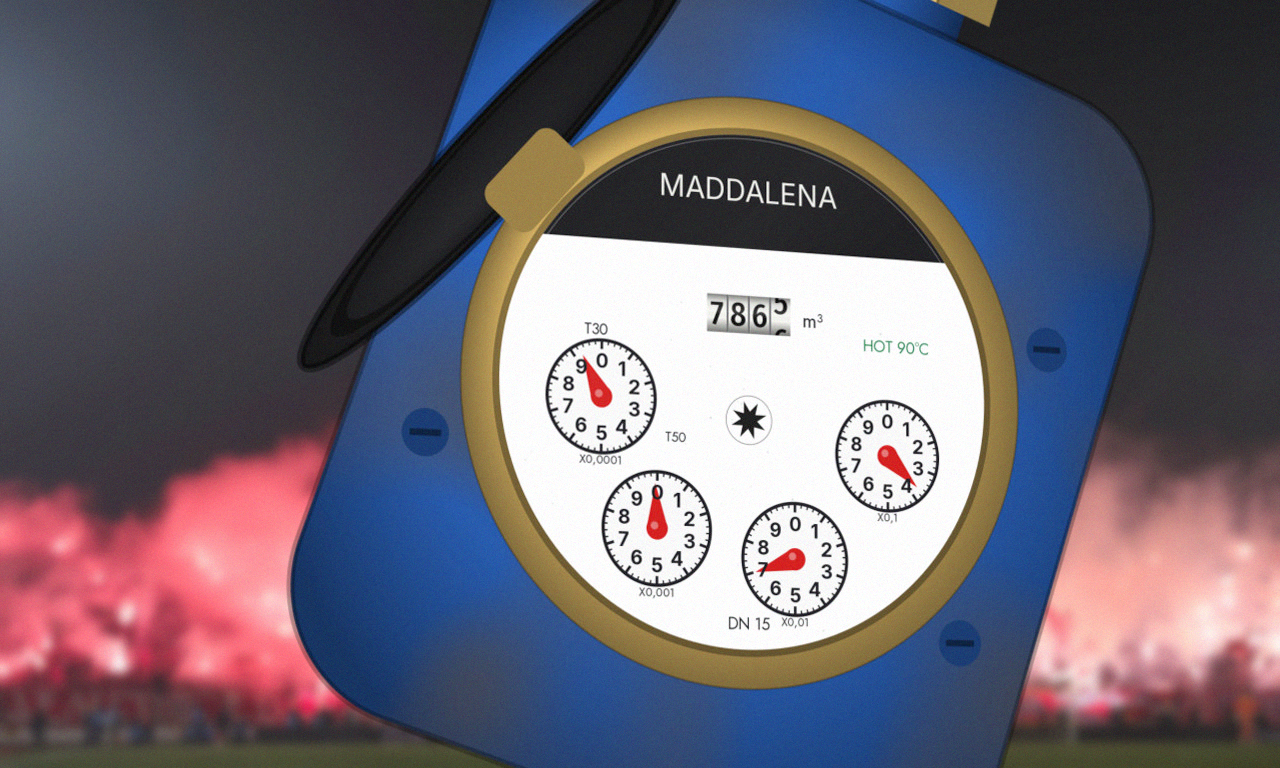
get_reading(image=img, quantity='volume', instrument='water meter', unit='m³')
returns 7865.3699 m³
